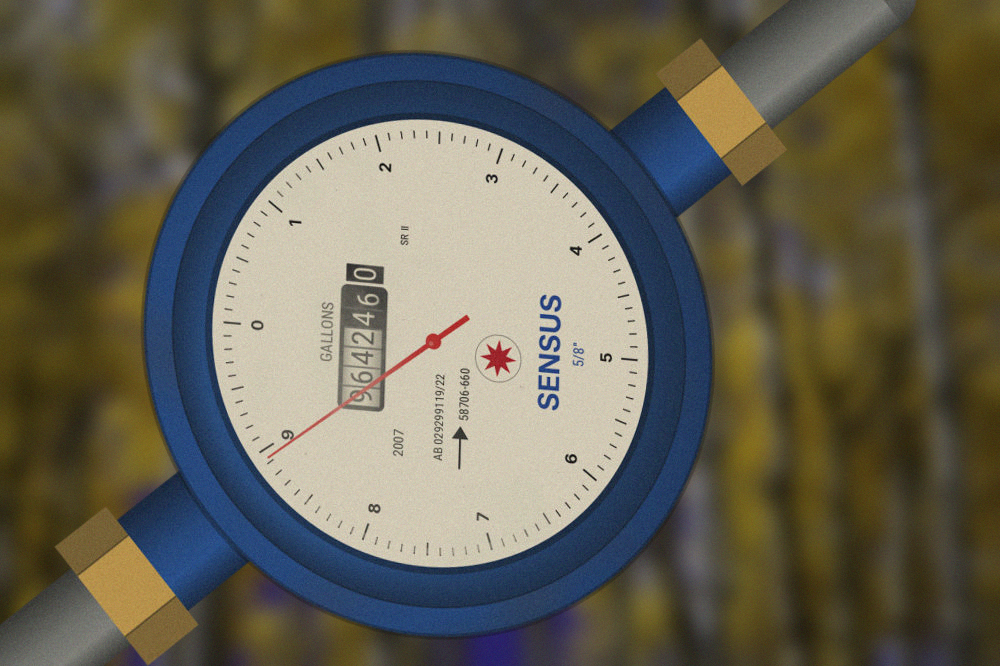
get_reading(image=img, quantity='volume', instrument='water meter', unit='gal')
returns 9642458.9 gal
